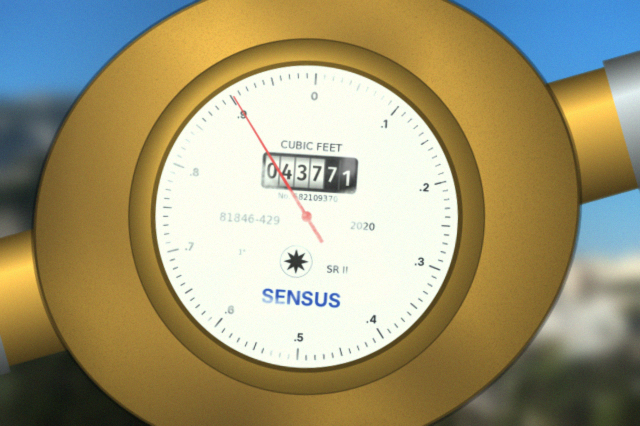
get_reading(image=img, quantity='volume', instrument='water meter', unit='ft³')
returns 43770.90 ft³
